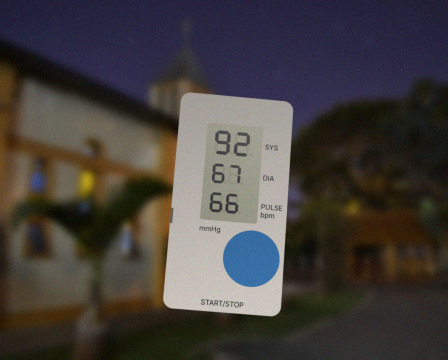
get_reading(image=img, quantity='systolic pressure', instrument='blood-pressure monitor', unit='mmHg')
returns 92 mmHg
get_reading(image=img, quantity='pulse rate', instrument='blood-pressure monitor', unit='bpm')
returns 66 bpm
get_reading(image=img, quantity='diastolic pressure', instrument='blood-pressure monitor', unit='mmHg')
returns 67 mmHg
